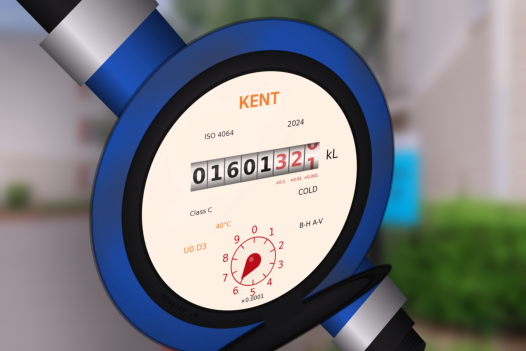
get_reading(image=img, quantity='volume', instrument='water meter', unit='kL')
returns 1601.3206 kL
